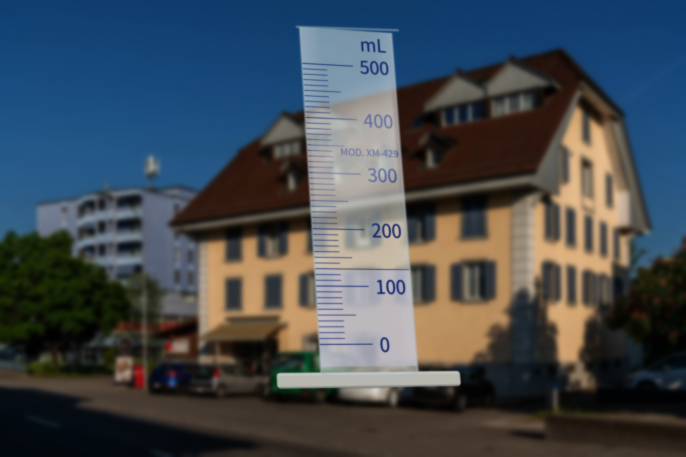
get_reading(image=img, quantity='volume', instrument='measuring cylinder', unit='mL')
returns 130 mL
